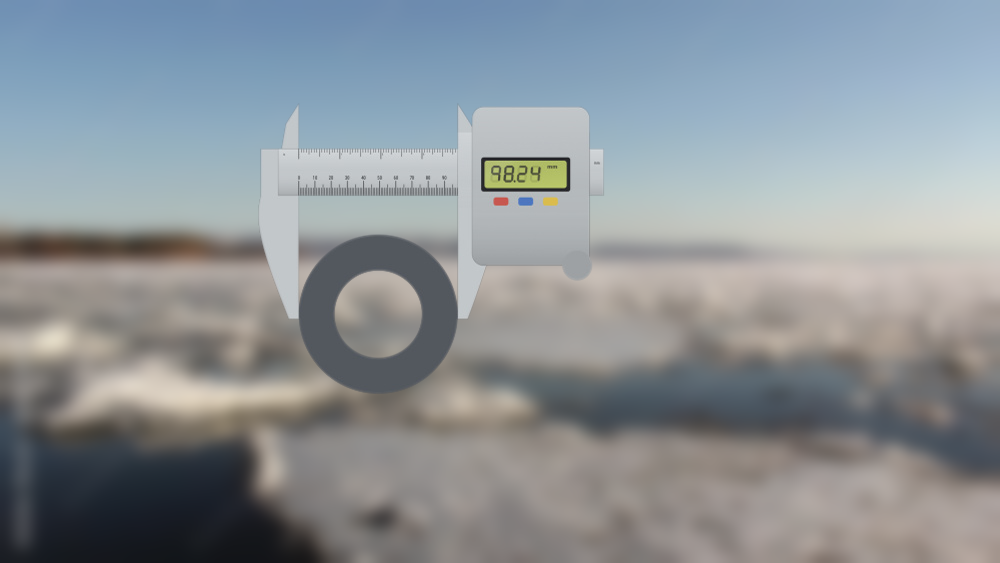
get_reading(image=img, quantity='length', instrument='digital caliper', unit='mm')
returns 98.24 mm
